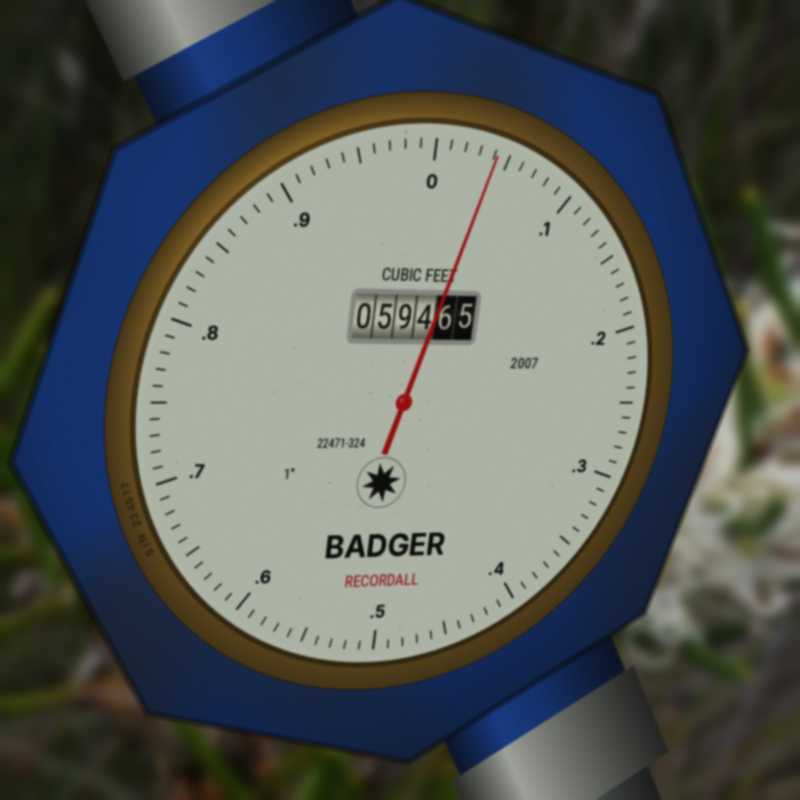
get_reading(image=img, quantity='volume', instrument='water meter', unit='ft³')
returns 59465.04 ft³
